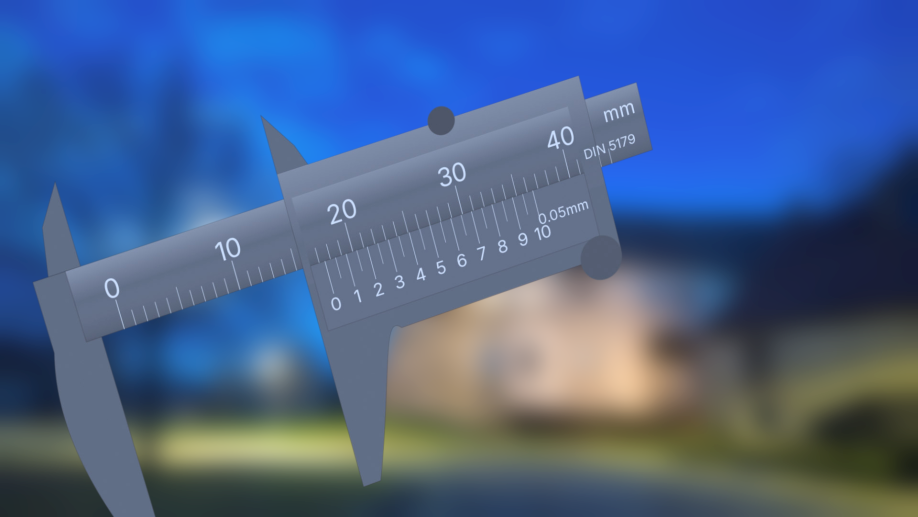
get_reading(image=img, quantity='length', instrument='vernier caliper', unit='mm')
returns 17.5 mm
